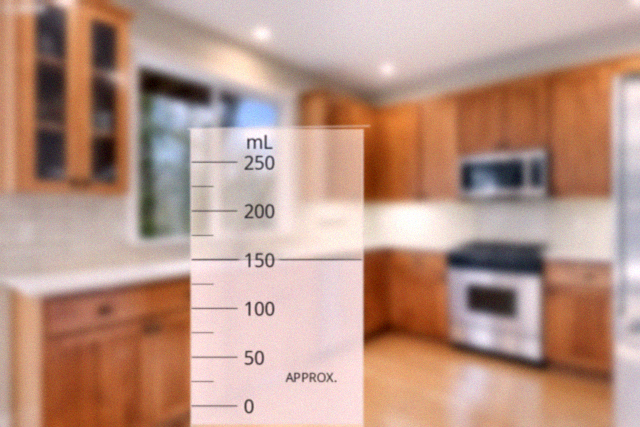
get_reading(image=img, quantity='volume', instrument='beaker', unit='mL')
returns 150 mL
